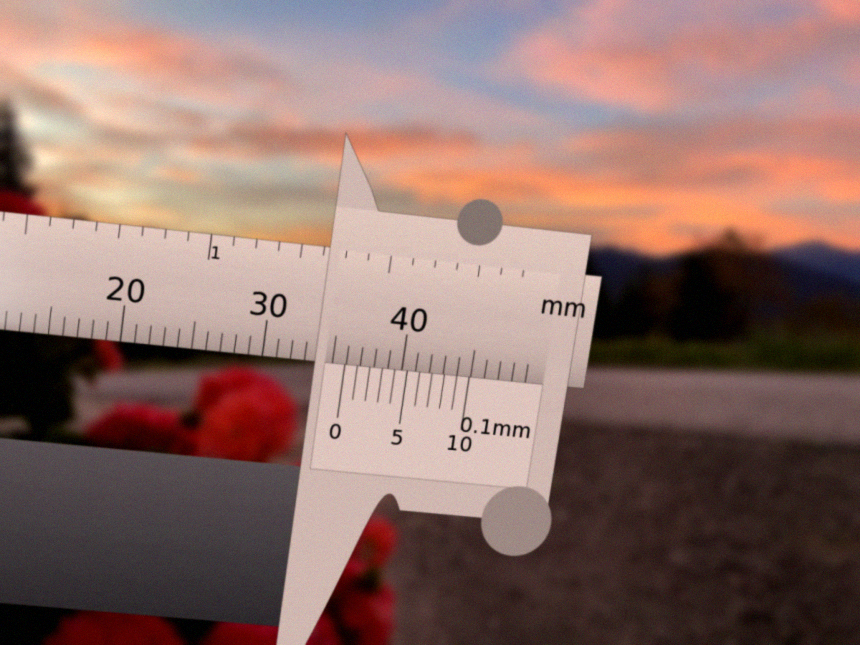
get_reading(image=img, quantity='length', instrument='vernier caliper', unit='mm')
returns 35.9 mm
